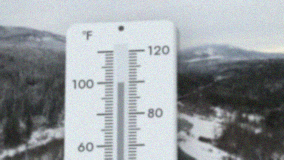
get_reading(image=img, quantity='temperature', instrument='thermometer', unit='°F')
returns 100 °F
